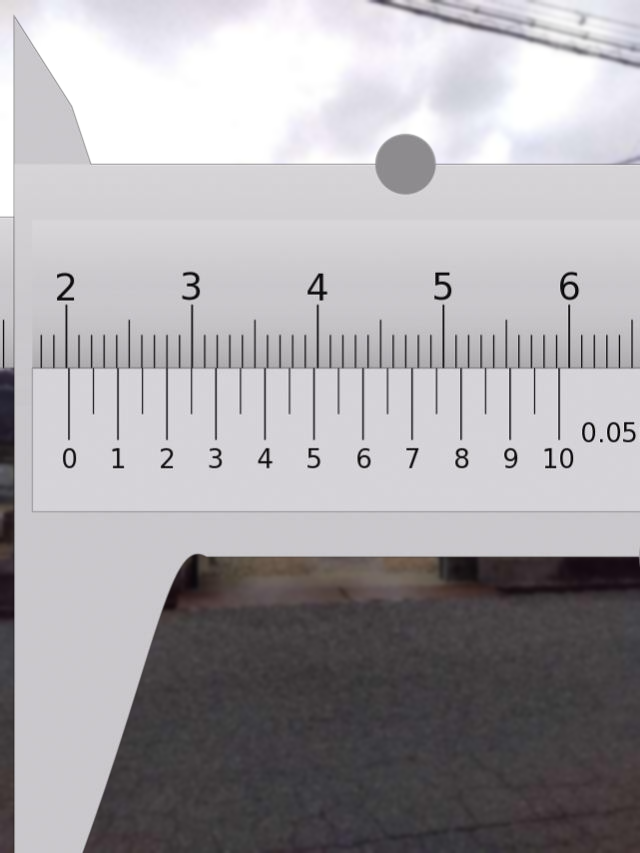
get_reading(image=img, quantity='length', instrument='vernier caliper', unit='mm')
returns 20.2 mm
